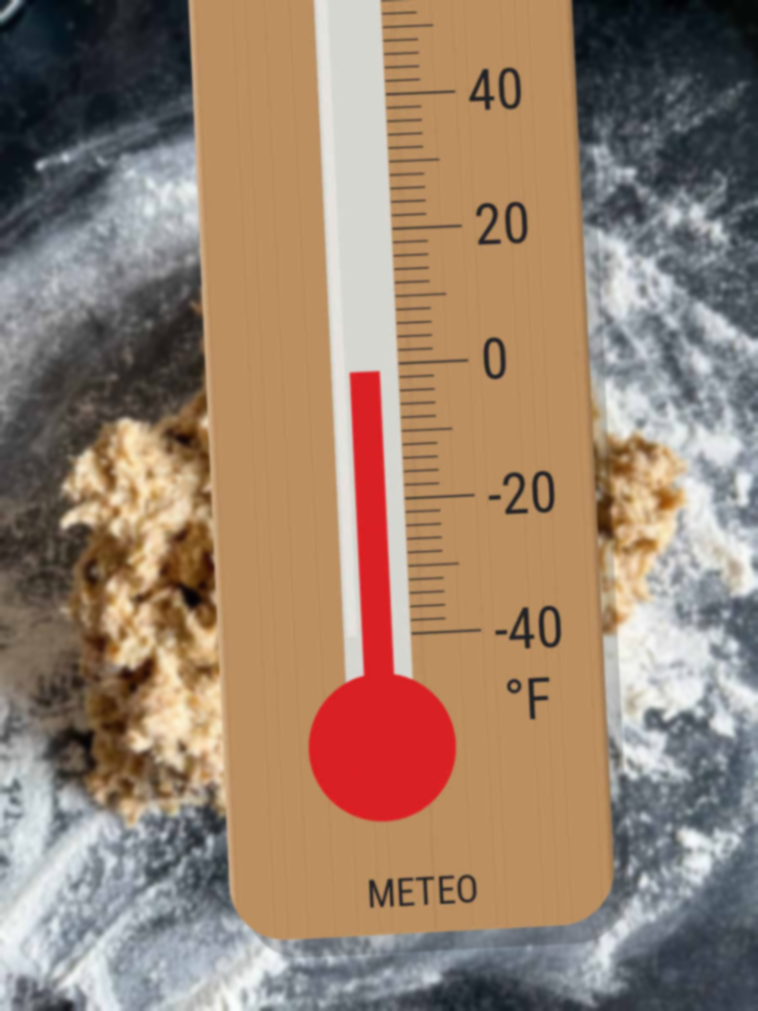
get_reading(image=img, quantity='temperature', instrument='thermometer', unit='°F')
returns -1 °F
